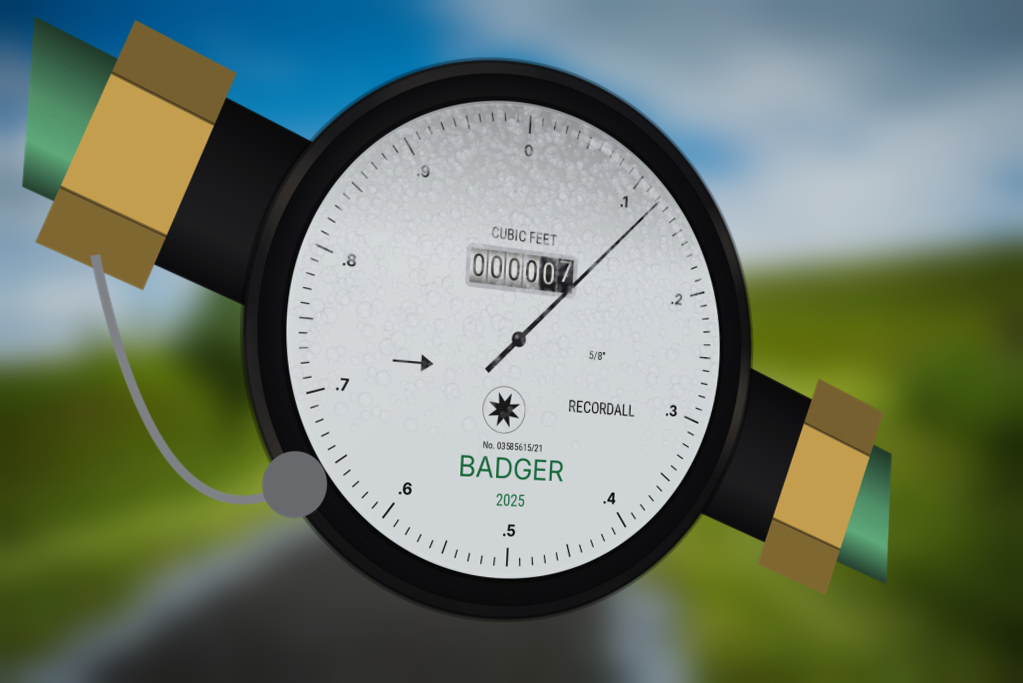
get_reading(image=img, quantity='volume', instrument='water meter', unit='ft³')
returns 7.12 ft³
